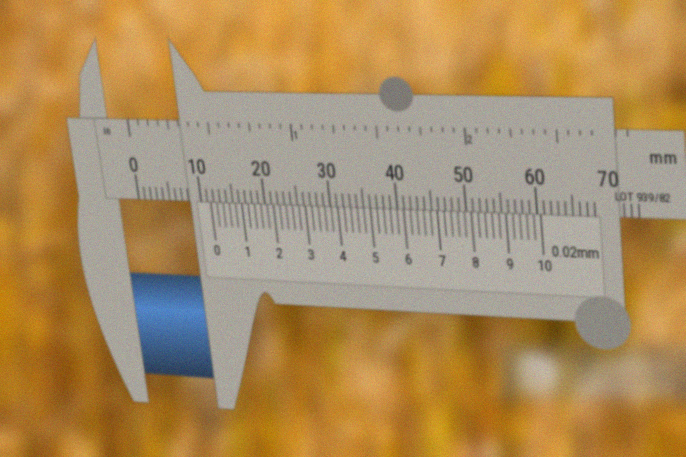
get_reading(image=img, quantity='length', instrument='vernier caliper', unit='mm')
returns 11.5 mm
